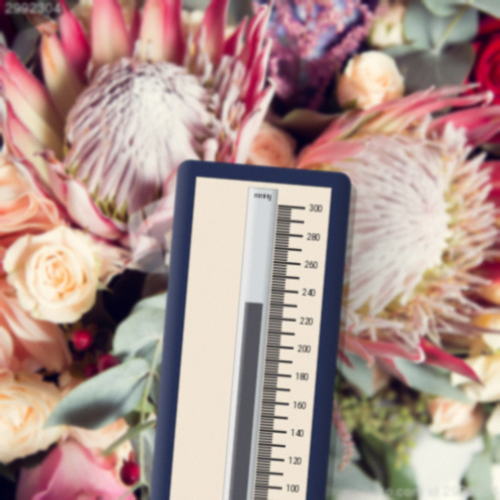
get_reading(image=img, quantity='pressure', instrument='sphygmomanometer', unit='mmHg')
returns 230 mmHg
